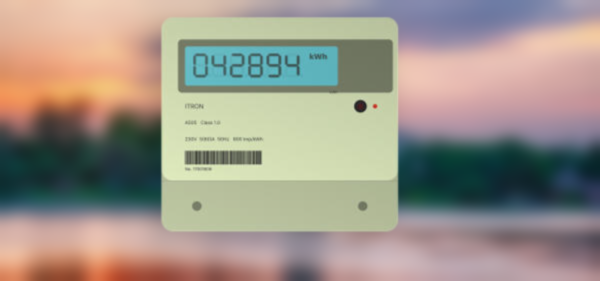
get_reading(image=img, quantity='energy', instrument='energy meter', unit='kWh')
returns 42894 kWh
